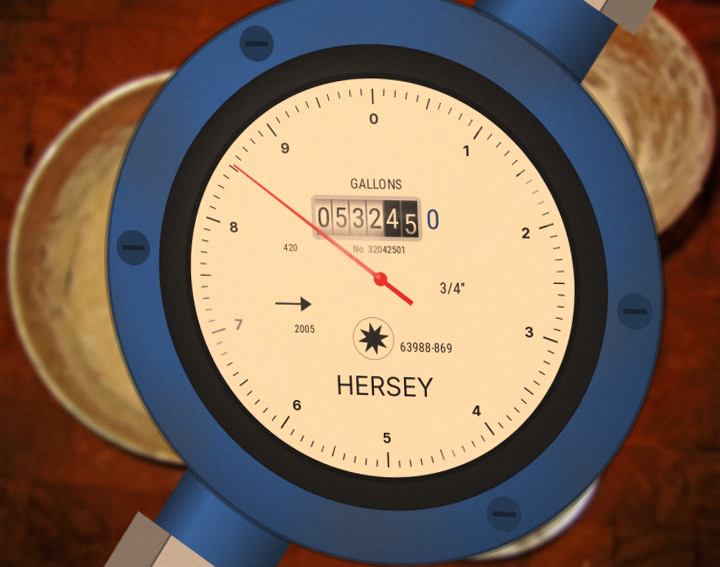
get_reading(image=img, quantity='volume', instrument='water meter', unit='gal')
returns 532448.5 gal
